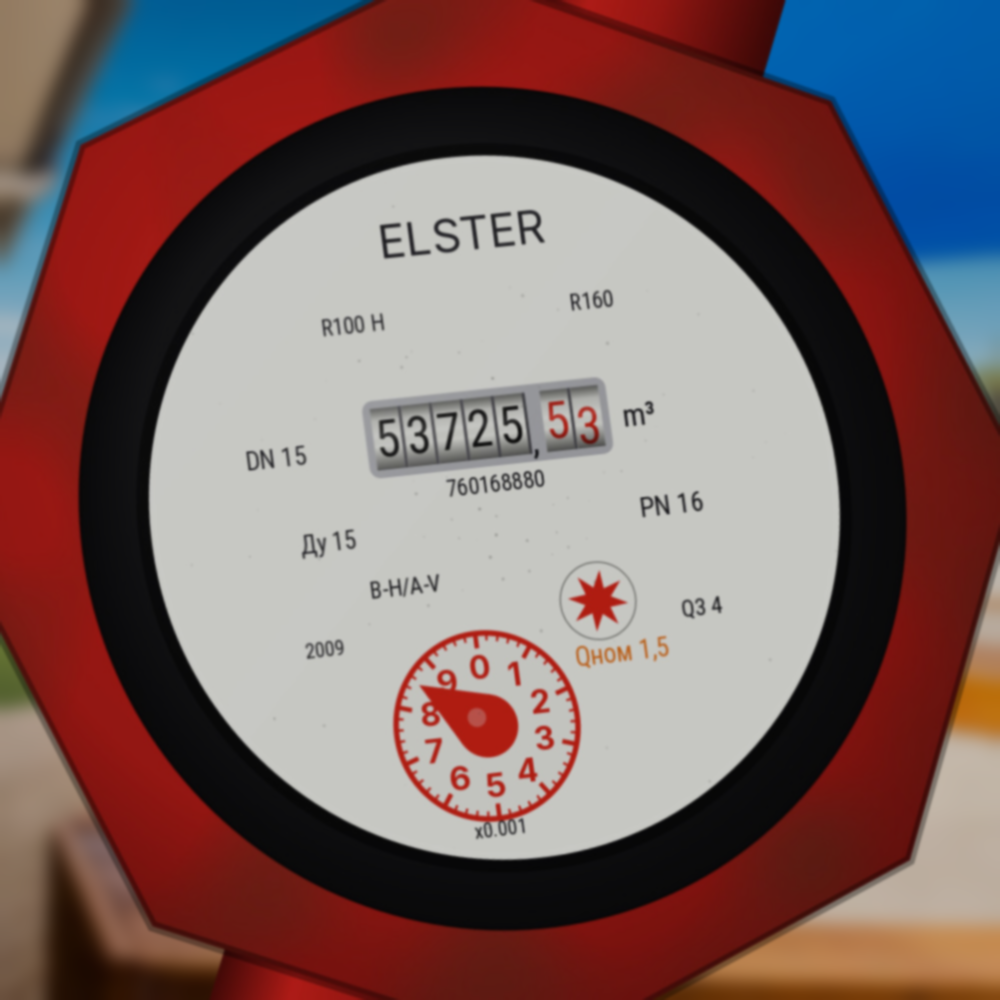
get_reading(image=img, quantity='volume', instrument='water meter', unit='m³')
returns 53725.528 m³
